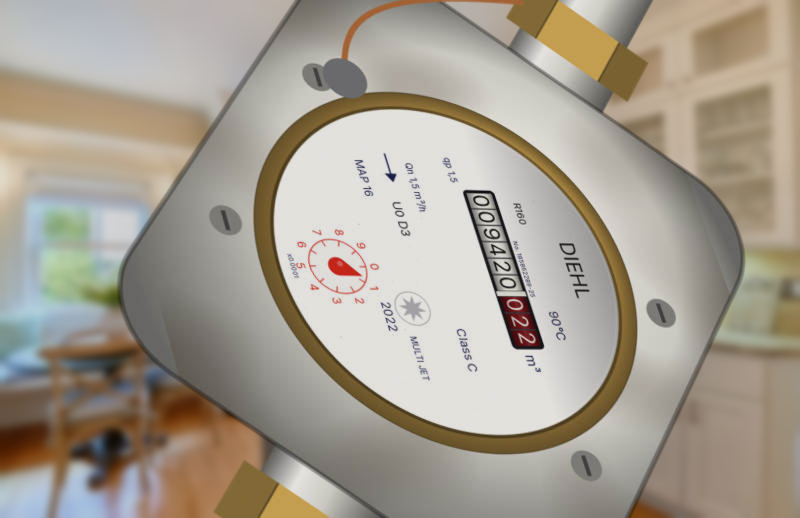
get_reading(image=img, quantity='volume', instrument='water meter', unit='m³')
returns 9420.0220 m³
